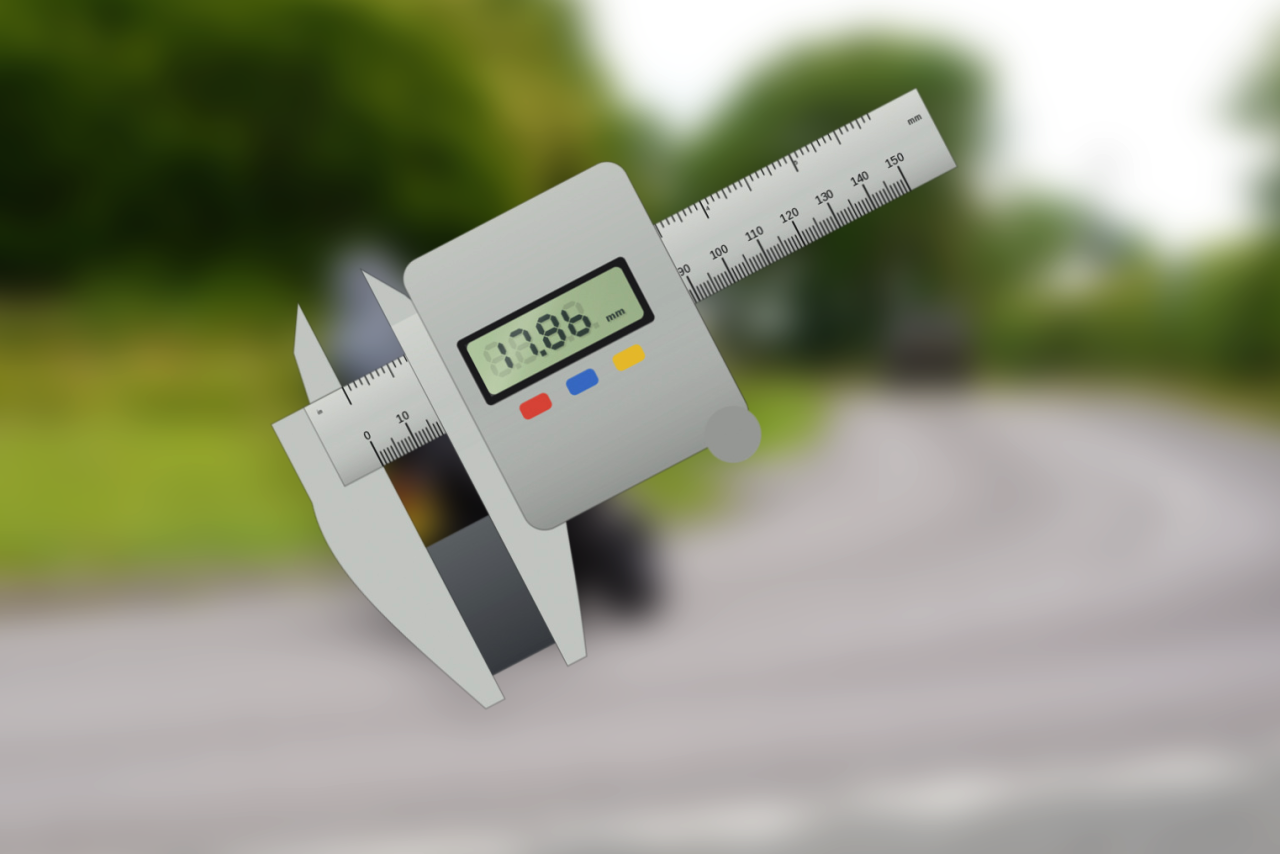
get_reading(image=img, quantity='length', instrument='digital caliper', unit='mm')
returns 17.86 mm
